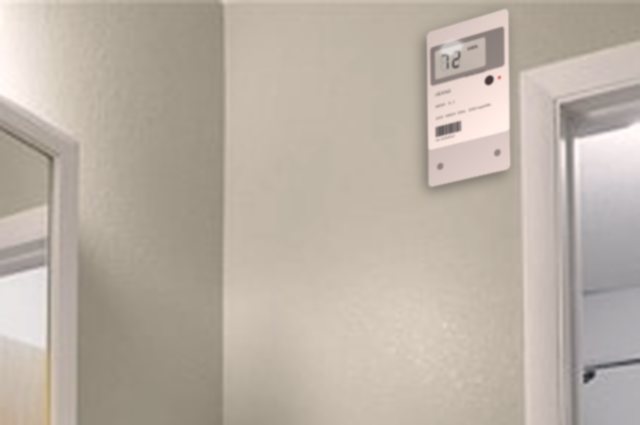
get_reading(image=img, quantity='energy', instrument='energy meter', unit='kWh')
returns 72 kWh
